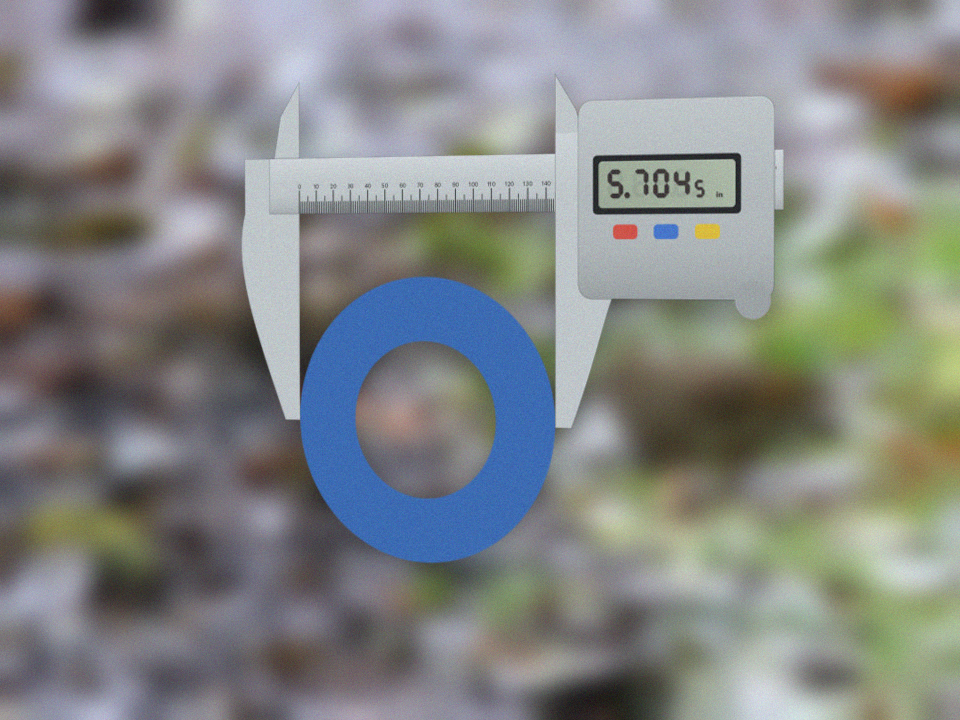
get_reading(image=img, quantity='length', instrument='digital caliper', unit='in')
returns 5.7045 in
